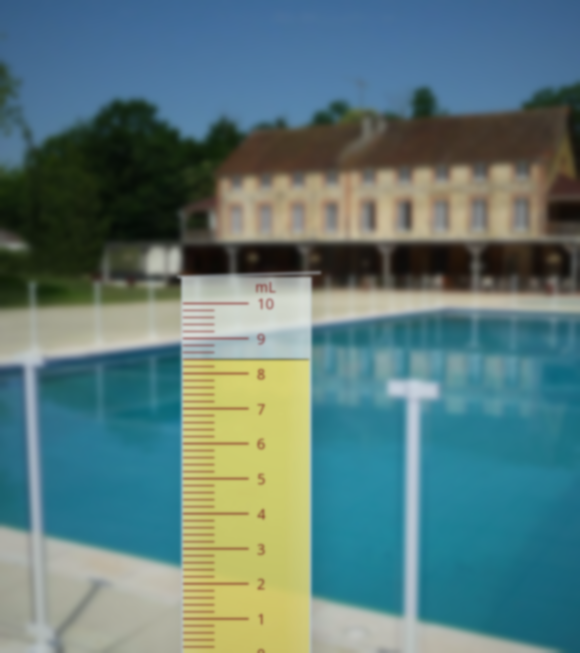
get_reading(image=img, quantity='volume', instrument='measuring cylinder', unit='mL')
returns 8.4 mL
